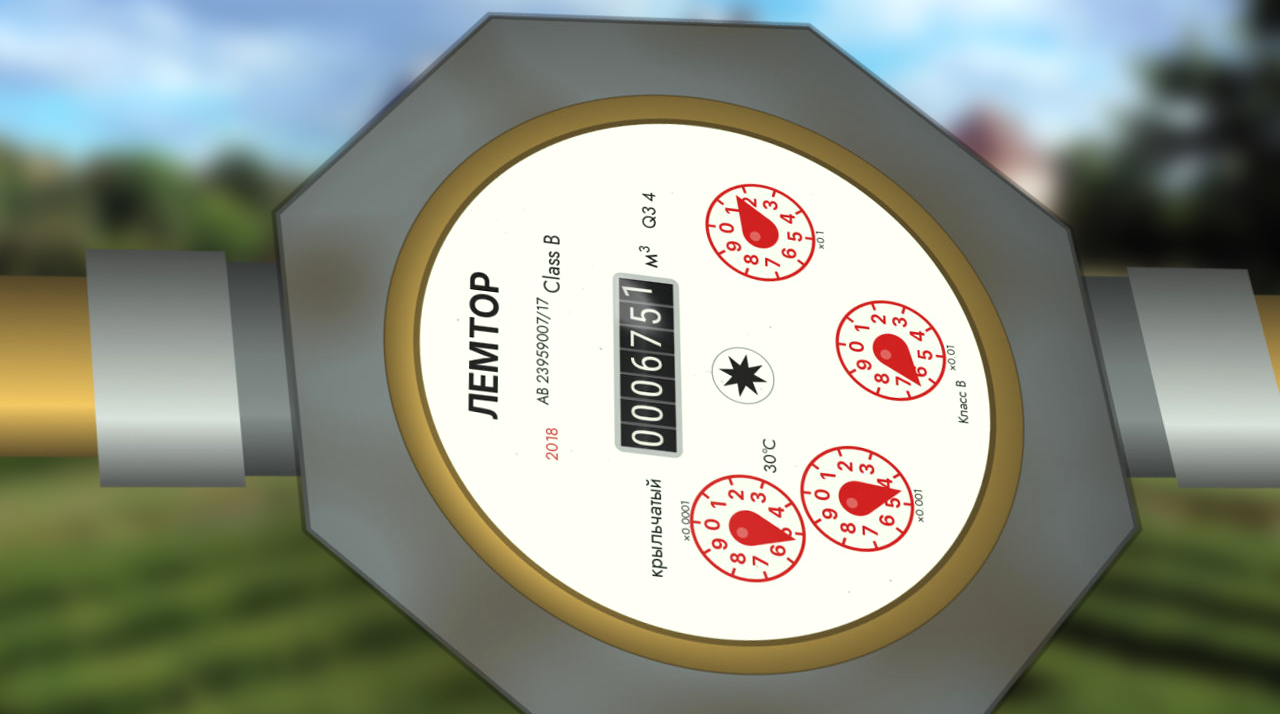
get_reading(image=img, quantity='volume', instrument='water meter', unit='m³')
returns 6751.1645 m³
